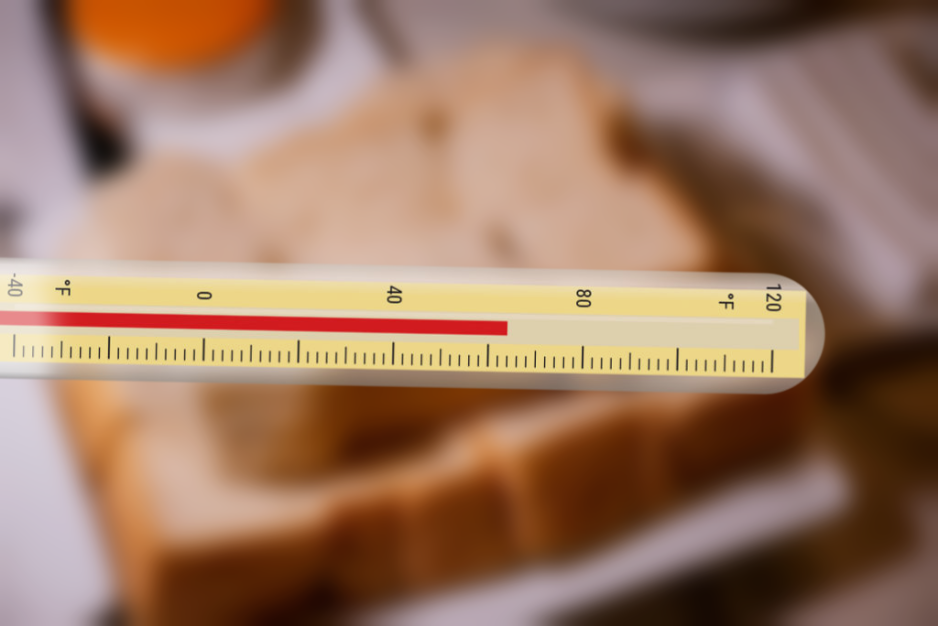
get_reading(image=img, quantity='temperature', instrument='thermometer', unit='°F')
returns 64 °F
